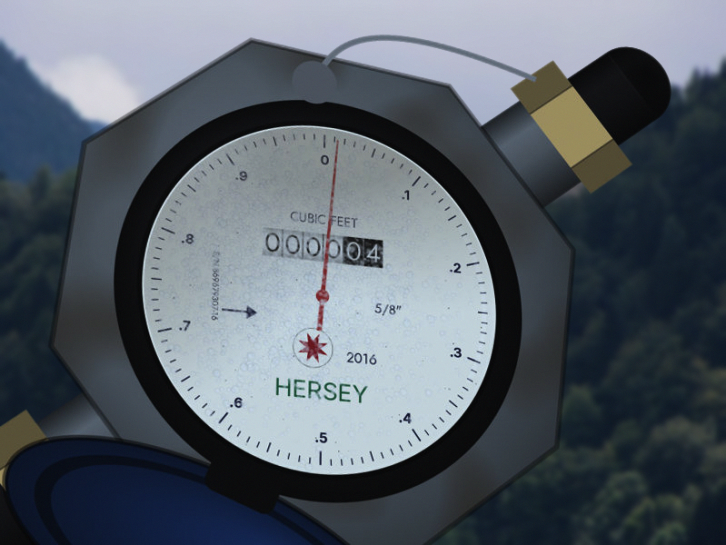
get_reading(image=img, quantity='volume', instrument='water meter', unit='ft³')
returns 4.01 ft³
